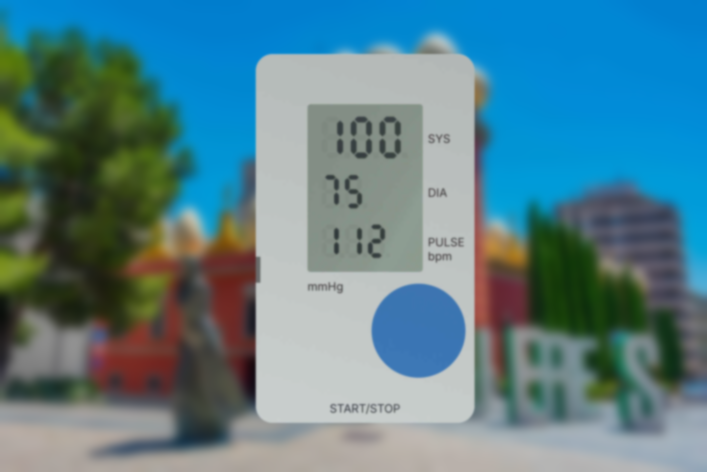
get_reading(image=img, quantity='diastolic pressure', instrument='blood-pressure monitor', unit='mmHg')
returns 75 mmHg
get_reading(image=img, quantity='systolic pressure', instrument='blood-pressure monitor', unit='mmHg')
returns 100 mmHg
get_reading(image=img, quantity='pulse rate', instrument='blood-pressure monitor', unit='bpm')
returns 112 bpm
